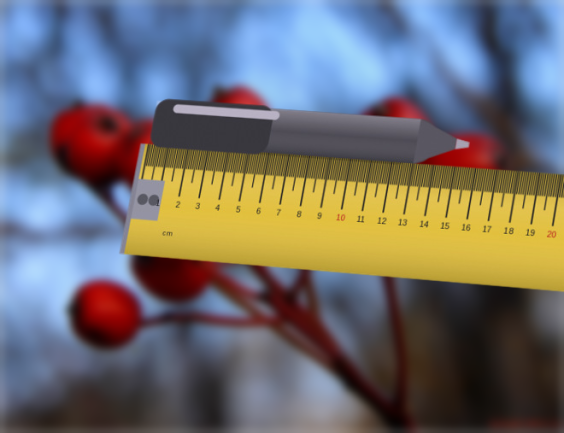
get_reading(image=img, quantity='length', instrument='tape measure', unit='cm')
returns 15.5 cm
